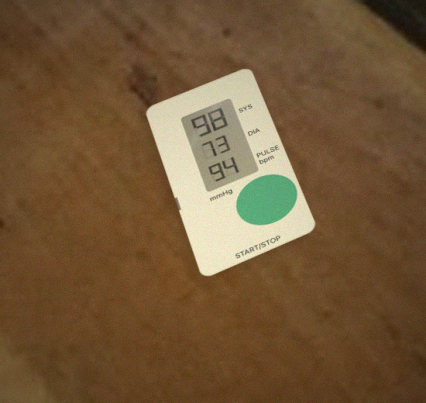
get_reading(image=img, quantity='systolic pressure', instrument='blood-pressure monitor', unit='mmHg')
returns 98 mmHg
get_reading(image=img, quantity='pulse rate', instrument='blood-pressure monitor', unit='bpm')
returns 94 bpm
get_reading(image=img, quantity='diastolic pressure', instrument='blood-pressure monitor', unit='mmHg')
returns 73 mmHg
